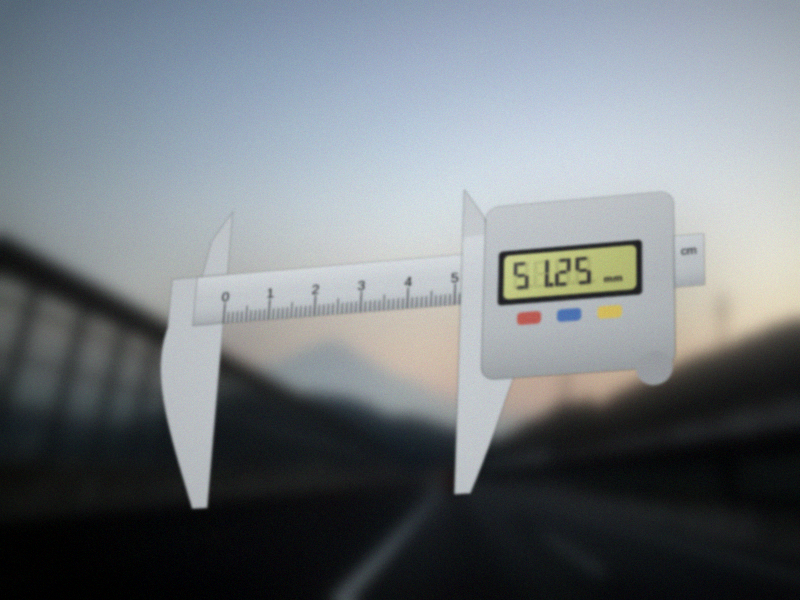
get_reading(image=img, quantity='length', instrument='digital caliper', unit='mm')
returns 51.25 mm
